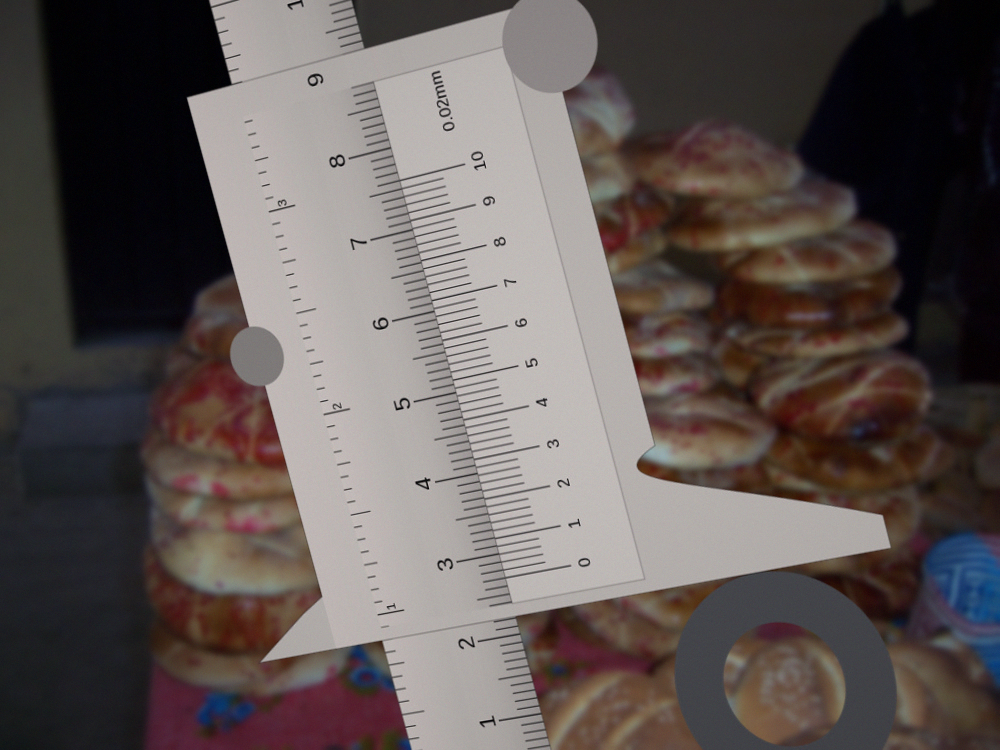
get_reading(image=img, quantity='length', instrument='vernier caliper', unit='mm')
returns 27.0 mm
